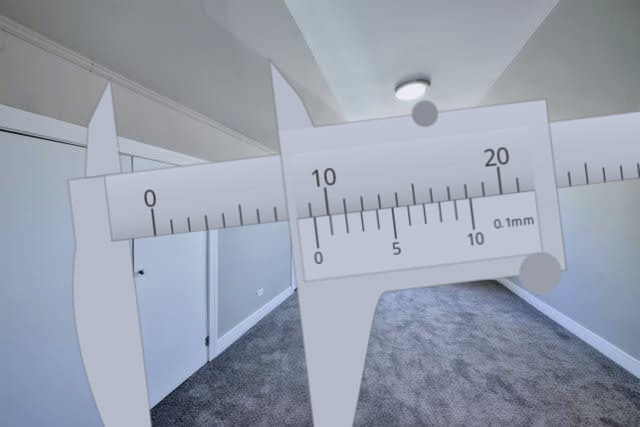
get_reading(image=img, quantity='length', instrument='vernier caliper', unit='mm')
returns 9.2 mm
